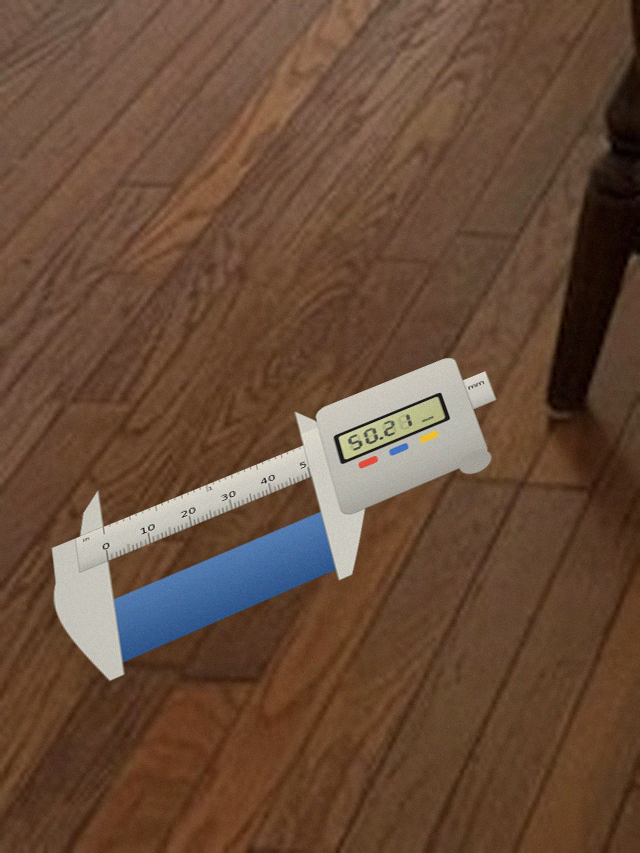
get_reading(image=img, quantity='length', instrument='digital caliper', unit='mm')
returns 50.21 mm
